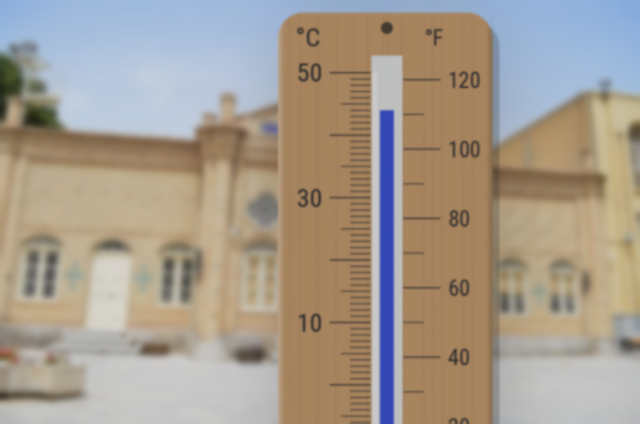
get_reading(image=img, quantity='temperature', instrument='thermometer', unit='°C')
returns 44 °C
